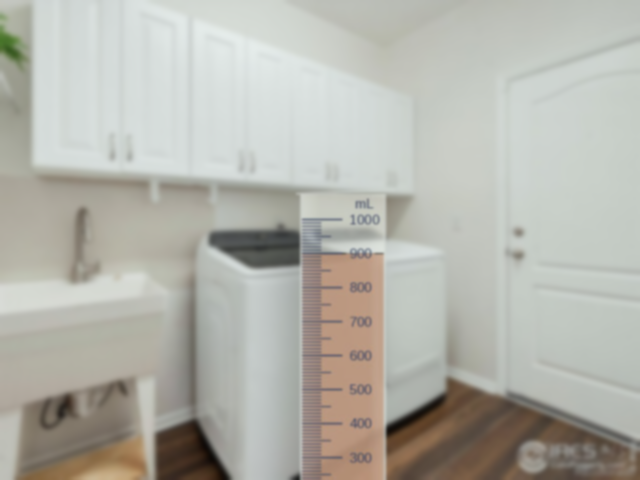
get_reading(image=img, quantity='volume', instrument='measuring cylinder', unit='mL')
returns 900 mL
